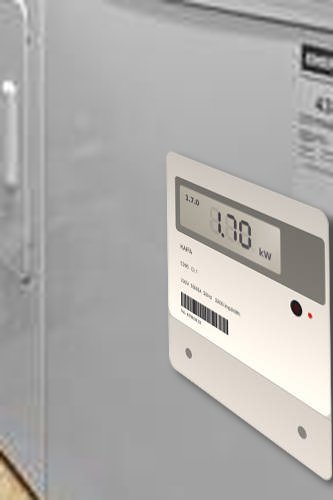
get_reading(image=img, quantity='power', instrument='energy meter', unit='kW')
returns 1.70 kW
